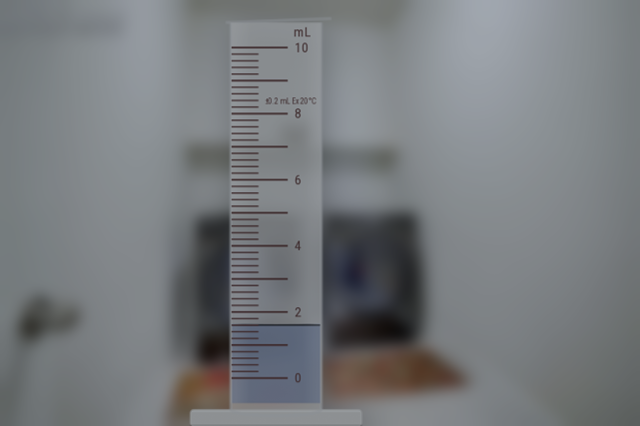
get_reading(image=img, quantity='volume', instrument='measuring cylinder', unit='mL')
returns 1.6 mL
